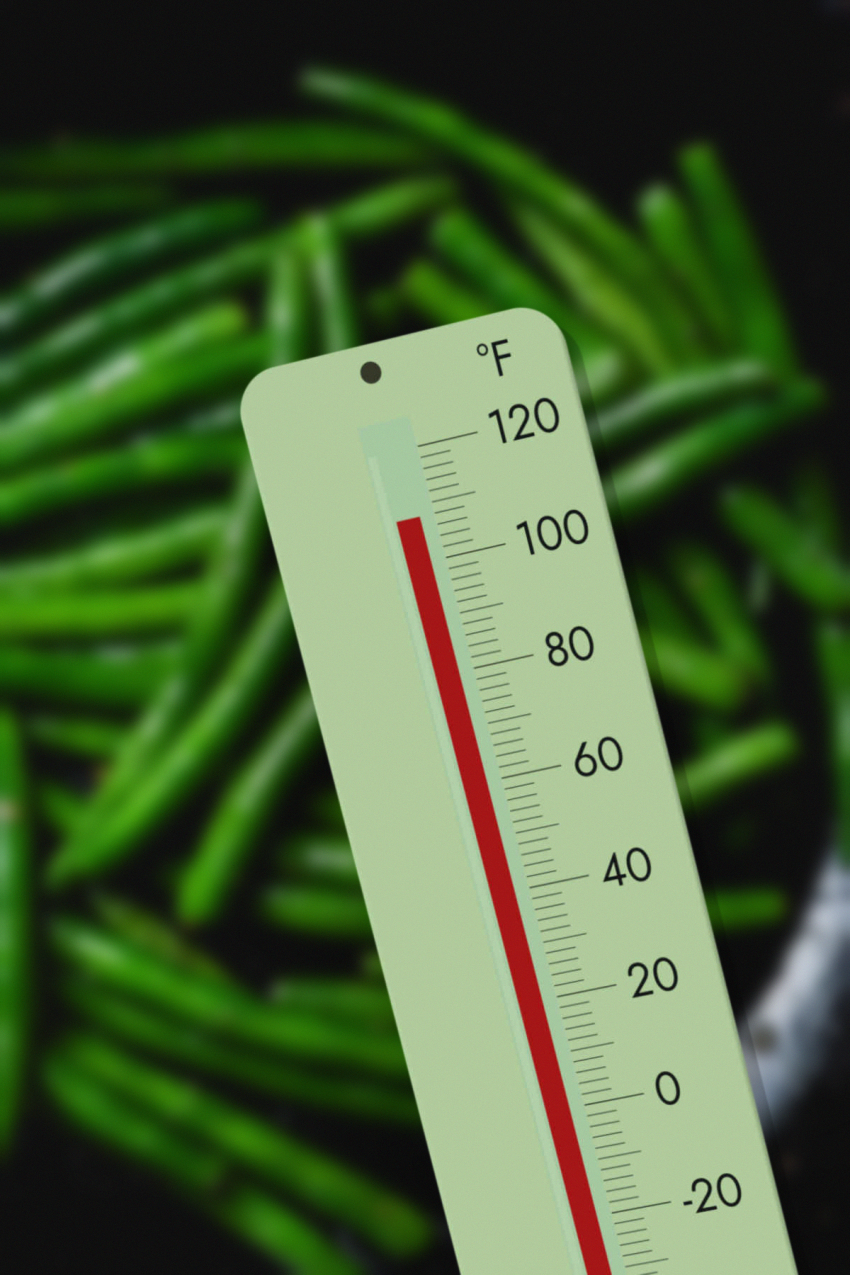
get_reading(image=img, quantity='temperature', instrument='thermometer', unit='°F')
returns 108 °F
